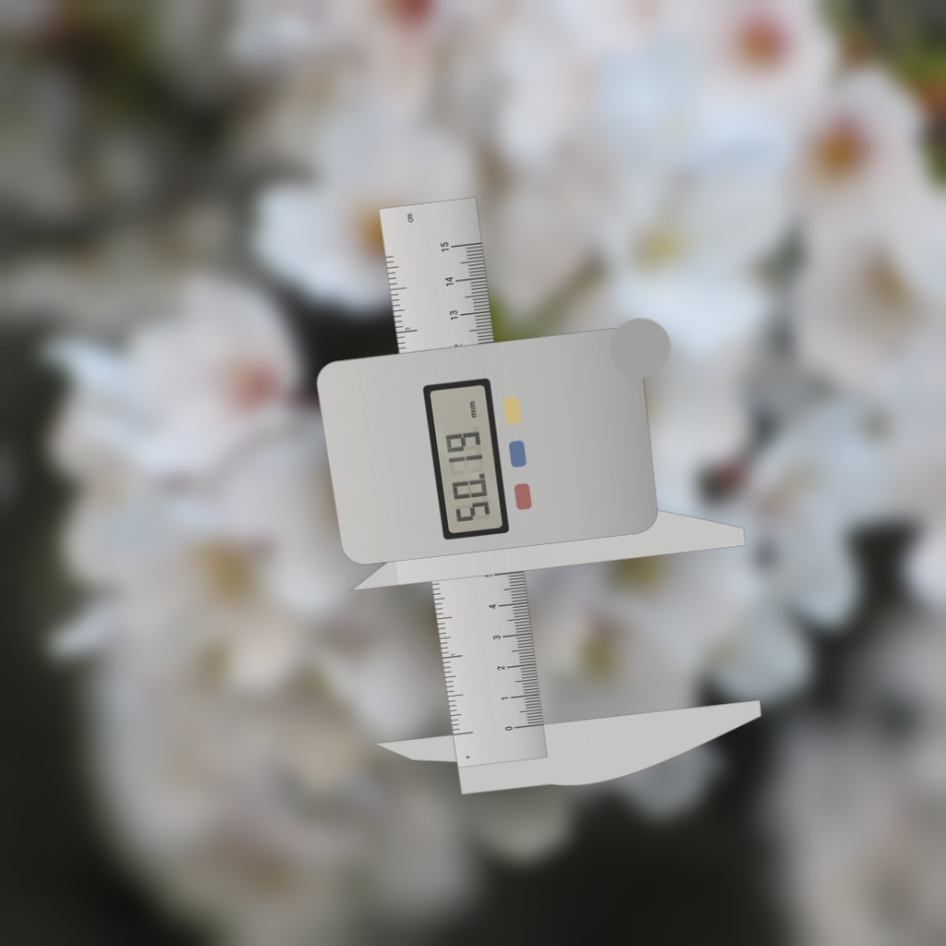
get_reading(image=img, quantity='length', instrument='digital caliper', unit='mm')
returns 50.19 mm
